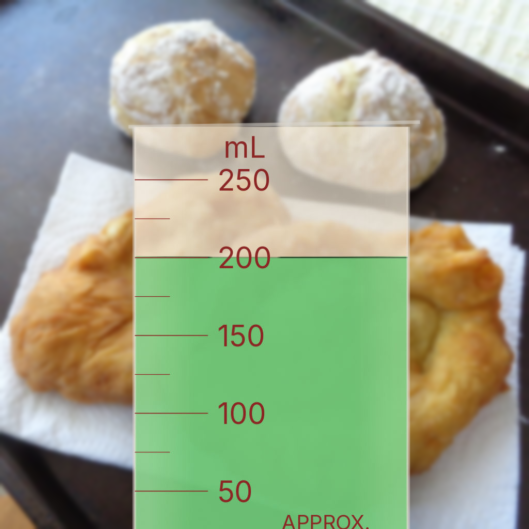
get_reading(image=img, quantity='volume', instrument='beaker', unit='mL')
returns 200 mL
